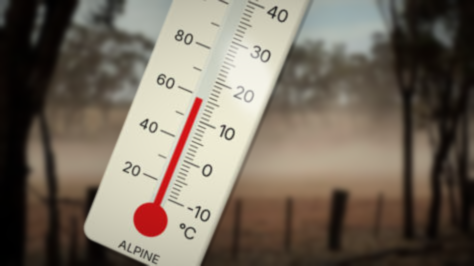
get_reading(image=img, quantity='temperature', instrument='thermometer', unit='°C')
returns 15 °C
